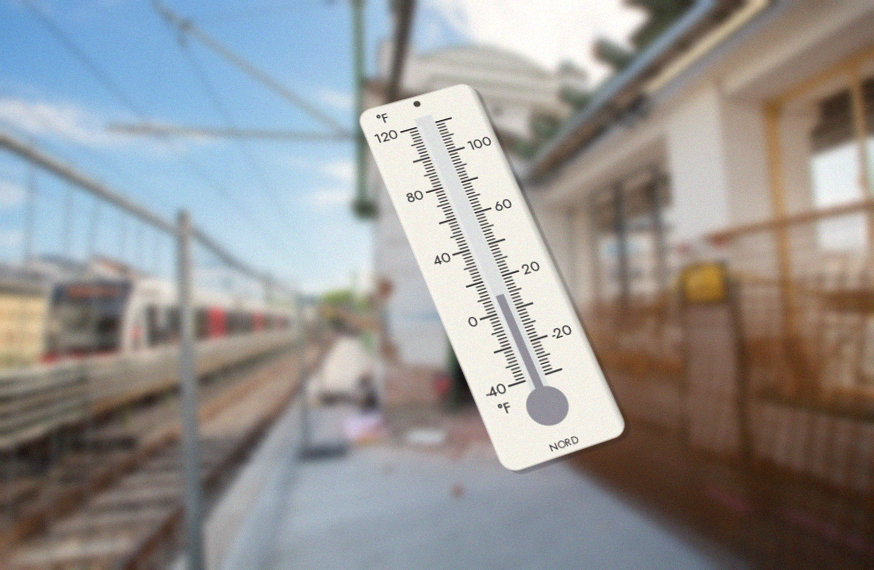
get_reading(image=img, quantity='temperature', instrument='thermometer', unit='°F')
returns 10 °F
